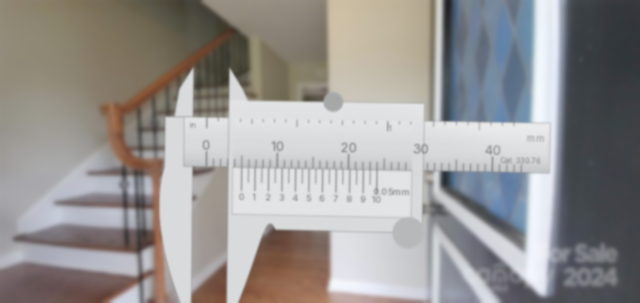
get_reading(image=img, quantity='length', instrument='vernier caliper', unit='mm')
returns 5.0 mm
